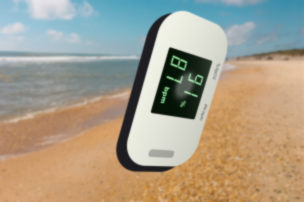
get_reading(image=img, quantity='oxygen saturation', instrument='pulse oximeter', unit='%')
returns 91 %
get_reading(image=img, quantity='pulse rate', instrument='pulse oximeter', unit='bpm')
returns 87 bpm
